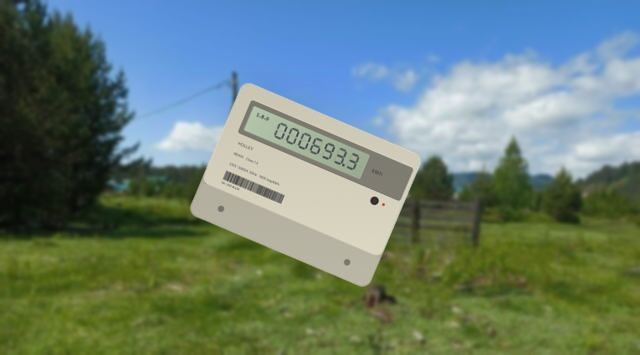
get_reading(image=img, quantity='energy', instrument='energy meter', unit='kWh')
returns 693.3 kWh
